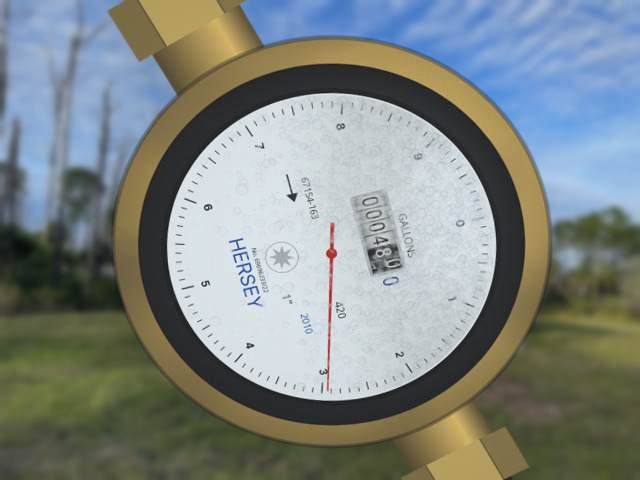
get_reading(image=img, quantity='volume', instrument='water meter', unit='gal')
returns 4802.9 gal
